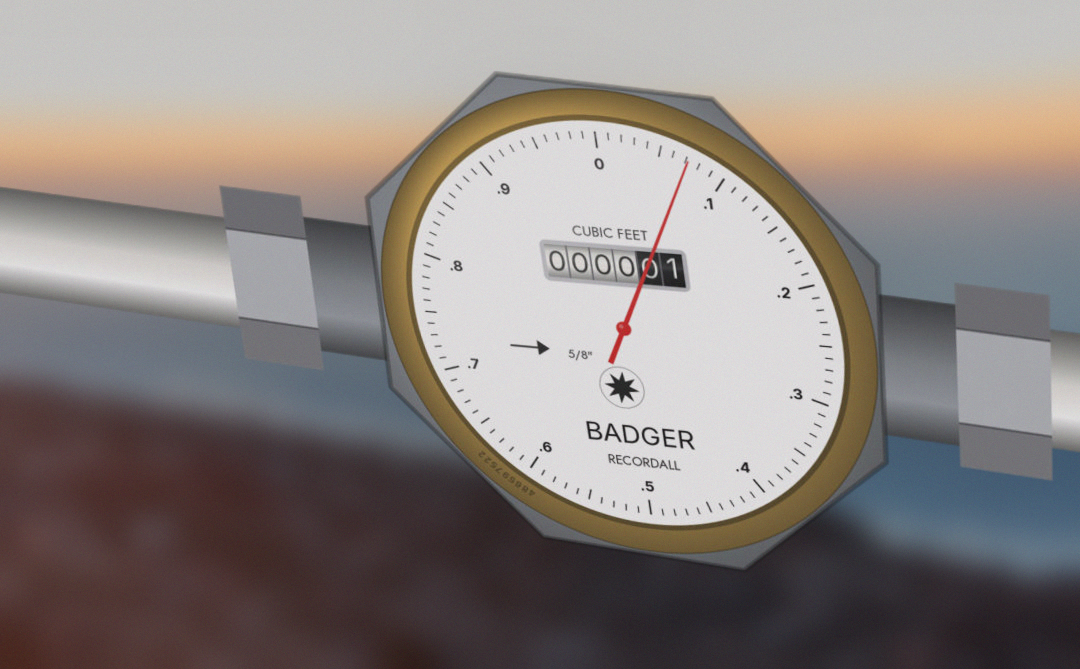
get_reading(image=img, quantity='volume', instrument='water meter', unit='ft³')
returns 1.07 ft³
